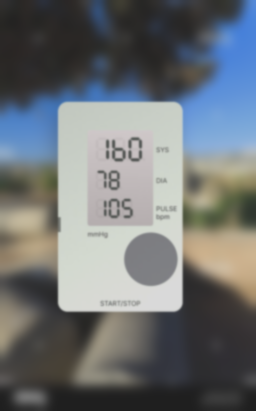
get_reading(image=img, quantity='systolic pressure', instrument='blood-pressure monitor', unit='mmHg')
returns 160 mmHg
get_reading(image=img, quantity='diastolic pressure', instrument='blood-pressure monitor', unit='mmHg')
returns 78 mmHg
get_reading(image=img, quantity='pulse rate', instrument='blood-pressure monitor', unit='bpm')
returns 105 bpm
